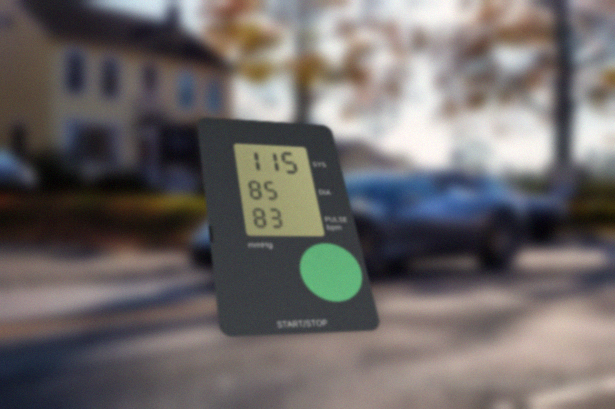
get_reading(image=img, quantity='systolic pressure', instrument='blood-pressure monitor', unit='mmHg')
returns 115 mmHg
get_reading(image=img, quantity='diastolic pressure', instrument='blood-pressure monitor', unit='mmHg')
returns 85 mmHg
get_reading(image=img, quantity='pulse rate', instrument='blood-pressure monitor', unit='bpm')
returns 83 bpm
